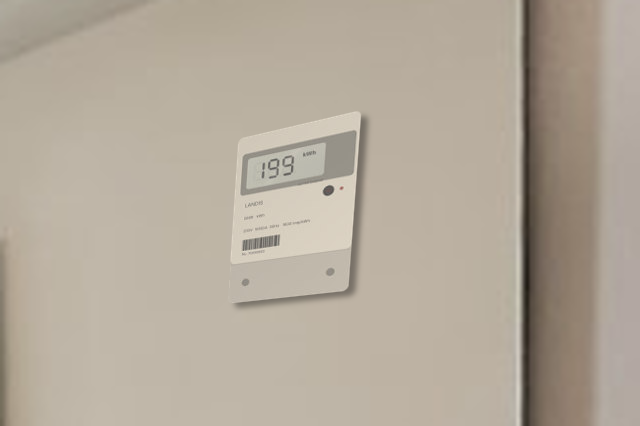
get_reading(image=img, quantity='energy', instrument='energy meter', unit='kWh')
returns 199 kWh
